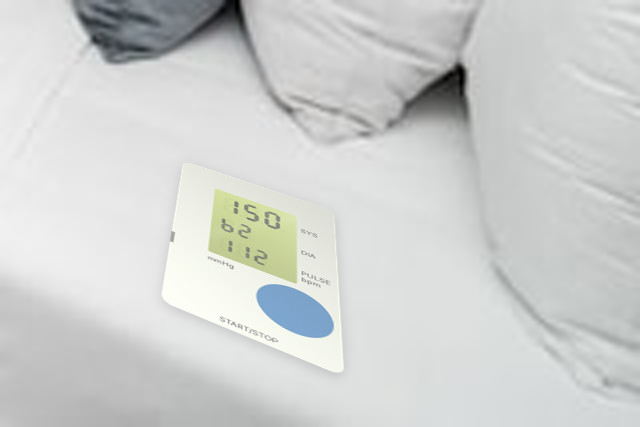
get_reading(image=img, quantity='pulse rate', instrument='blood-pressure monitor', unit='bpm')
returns 112 bpm
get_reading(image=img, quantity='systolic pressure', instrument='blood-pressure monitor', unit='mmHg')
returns 150 mmHg
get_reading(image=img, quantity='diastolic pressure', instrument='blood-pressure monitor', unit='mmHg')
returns 62 mmHg
